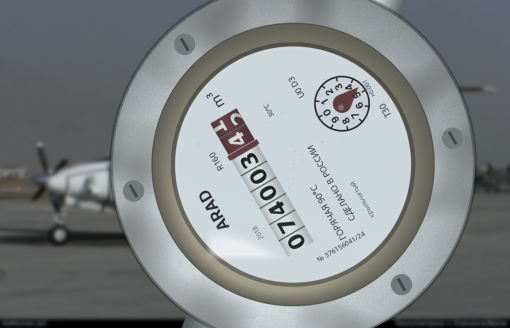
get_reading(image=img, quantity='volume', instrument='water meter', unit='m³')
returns 74003.414 m³
